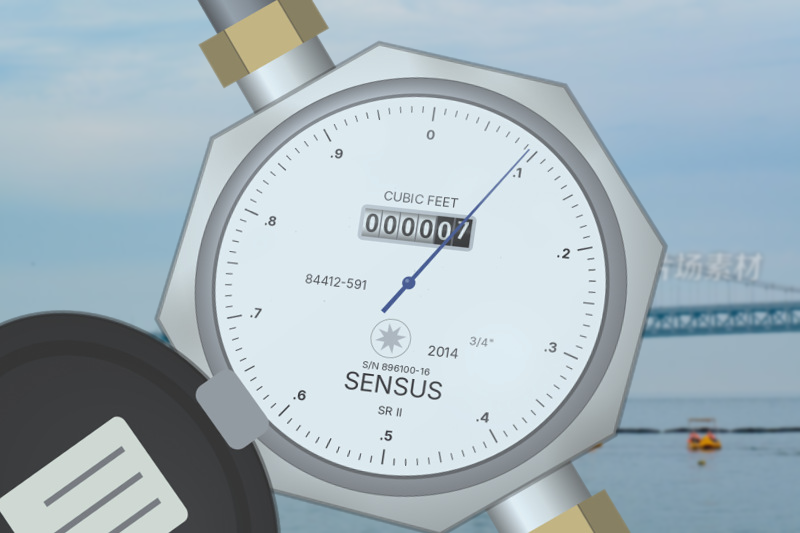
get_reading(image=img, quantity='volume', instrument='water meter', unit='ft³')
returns 7.09 ft³
